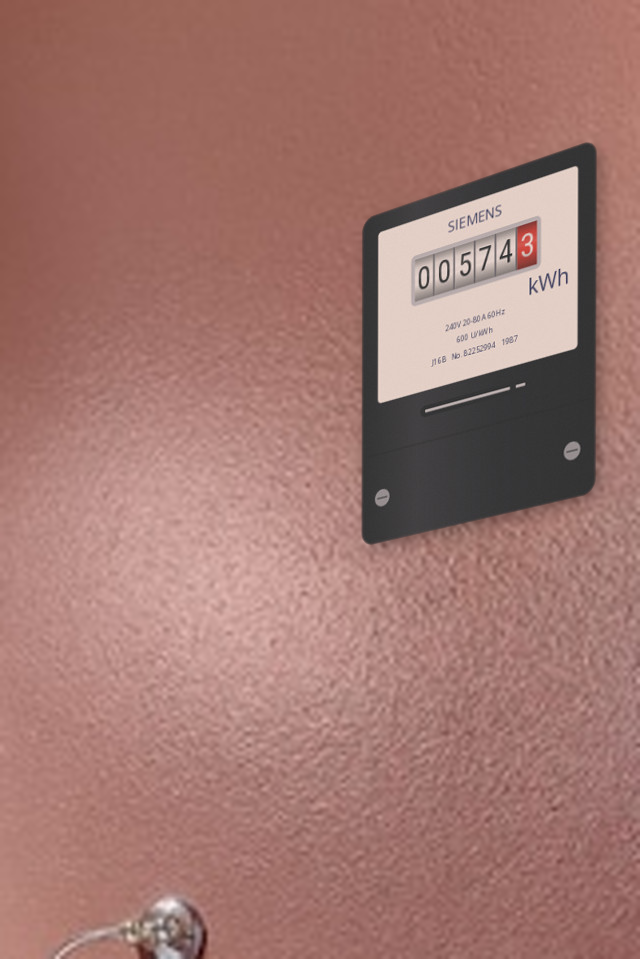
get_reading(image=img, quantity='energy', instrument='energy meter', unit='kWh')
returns 574.3 kWh
